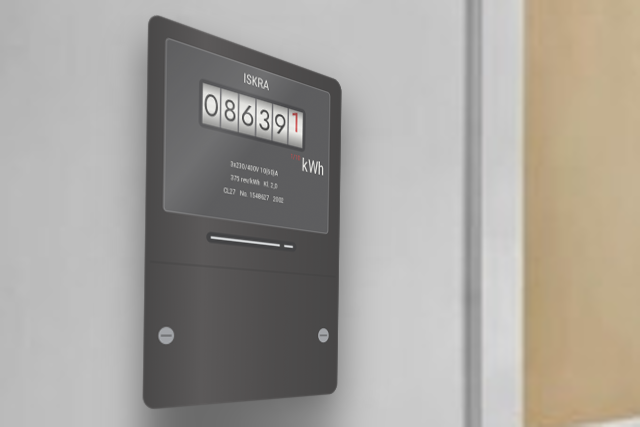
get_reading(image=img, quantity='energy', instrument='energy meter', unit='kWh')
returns 8639.1 kWh
